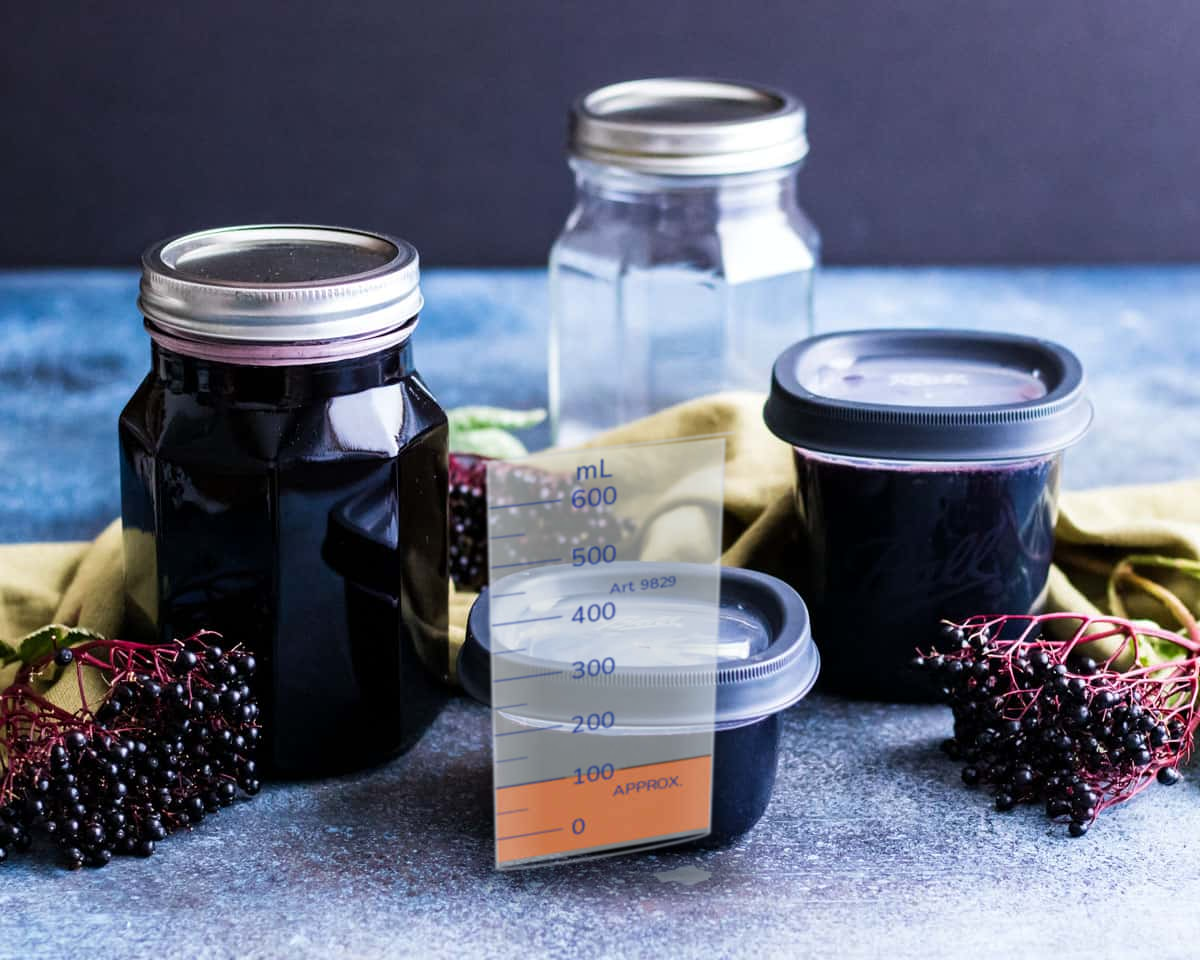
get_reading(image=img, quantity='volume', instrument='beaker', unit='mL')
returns 100 mL
